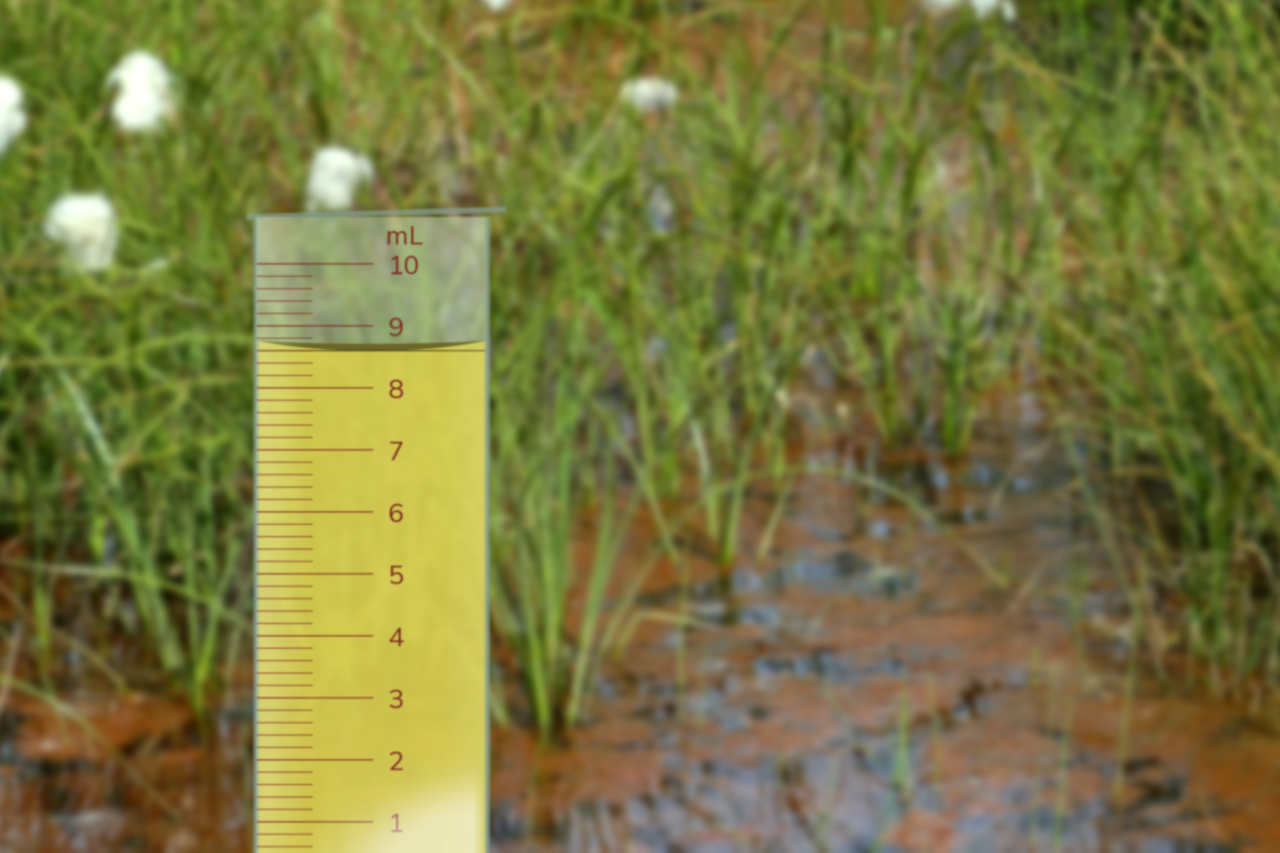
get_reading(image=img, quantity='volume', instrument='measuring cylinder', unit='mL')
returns 8.6 mL
